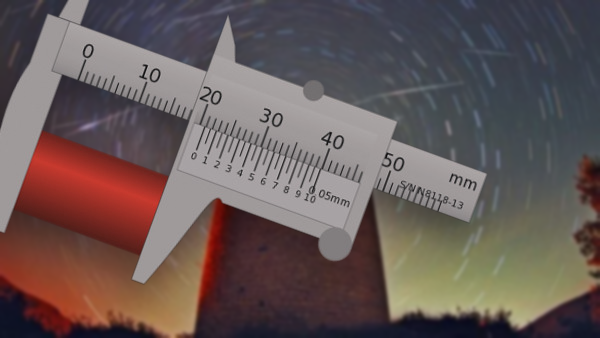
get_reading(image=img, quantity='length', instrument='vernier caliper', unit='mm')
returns 20.8 mm
